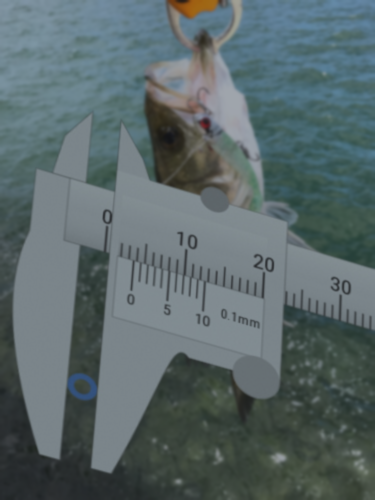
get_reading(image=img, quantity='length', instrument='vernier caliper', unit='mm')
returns 3.6 mm
